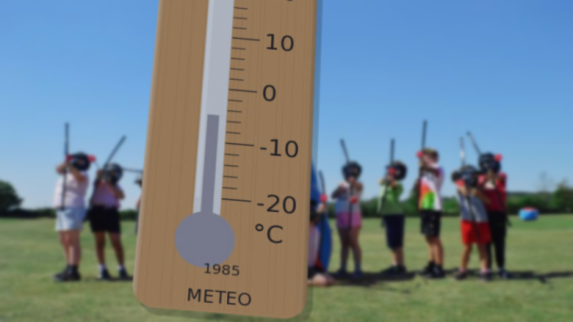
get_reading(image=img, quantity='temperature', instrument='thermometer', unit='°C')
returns -5 °C
